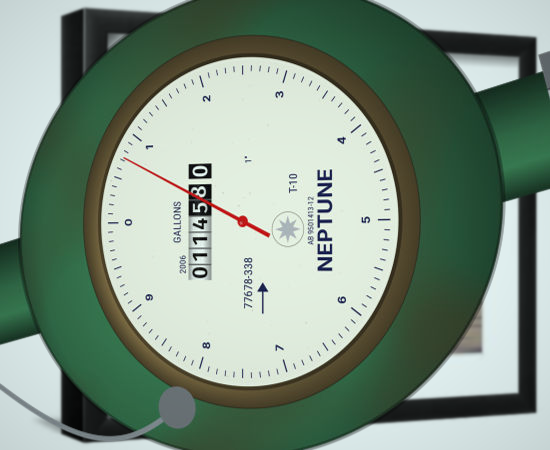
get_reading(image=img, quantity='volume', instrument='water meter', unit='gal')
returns 114580.7 gal
